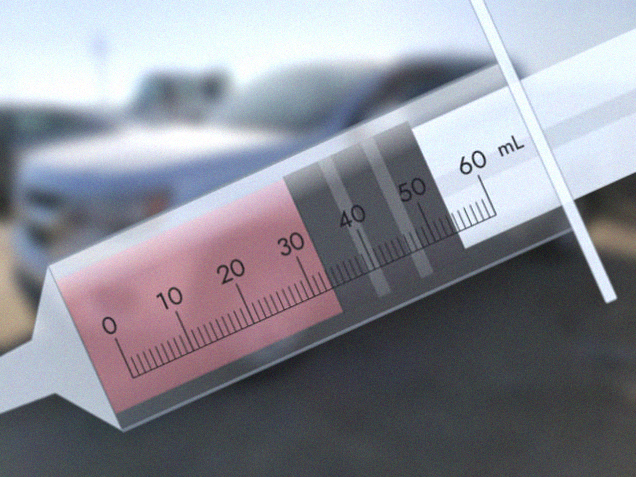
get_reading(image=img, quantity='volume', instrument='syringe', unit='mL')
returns 33 mL
